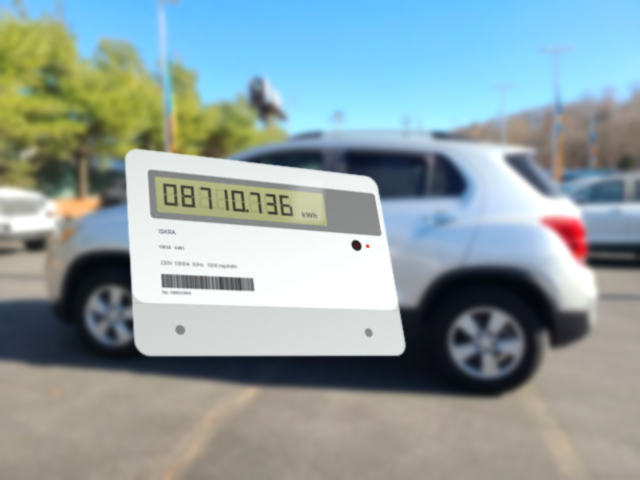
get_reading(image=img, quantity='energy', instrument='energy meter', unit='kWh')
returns 8710.736 kWh
